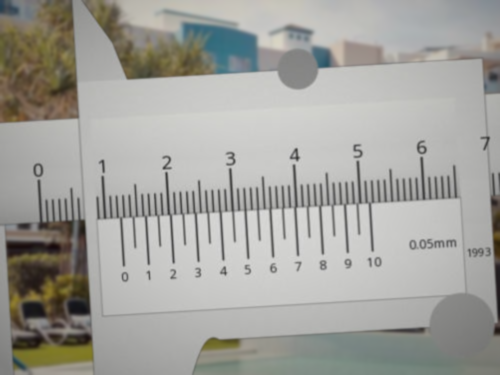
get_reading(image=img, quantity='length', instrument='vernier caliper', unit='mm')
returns 12.5 mm
